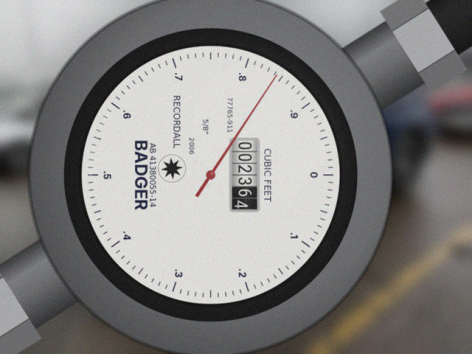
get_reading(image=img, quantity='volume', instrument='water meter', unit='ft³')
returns 2363.84 ft³
